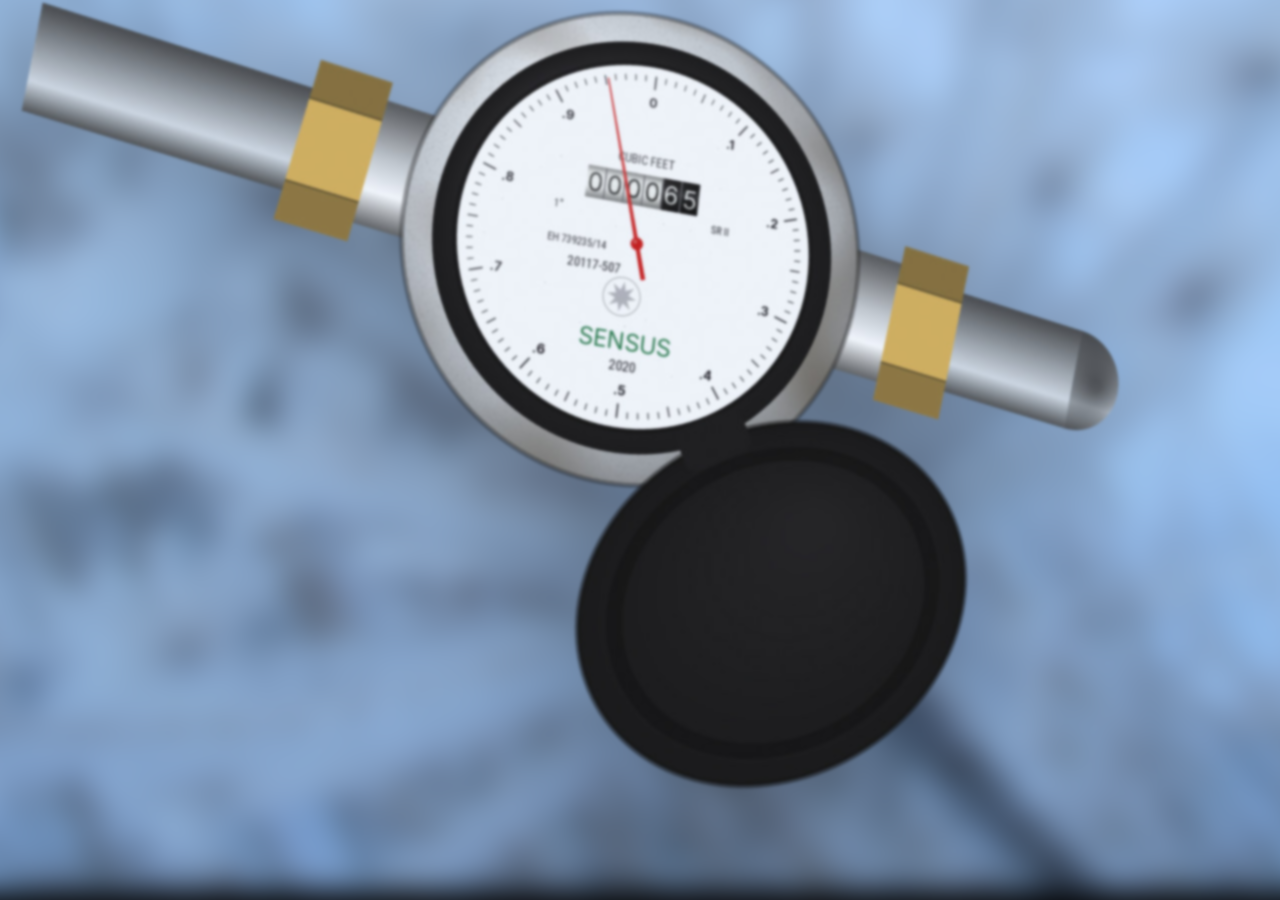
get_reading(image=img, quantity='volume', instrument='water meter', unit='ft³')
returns 64.95 ft³
